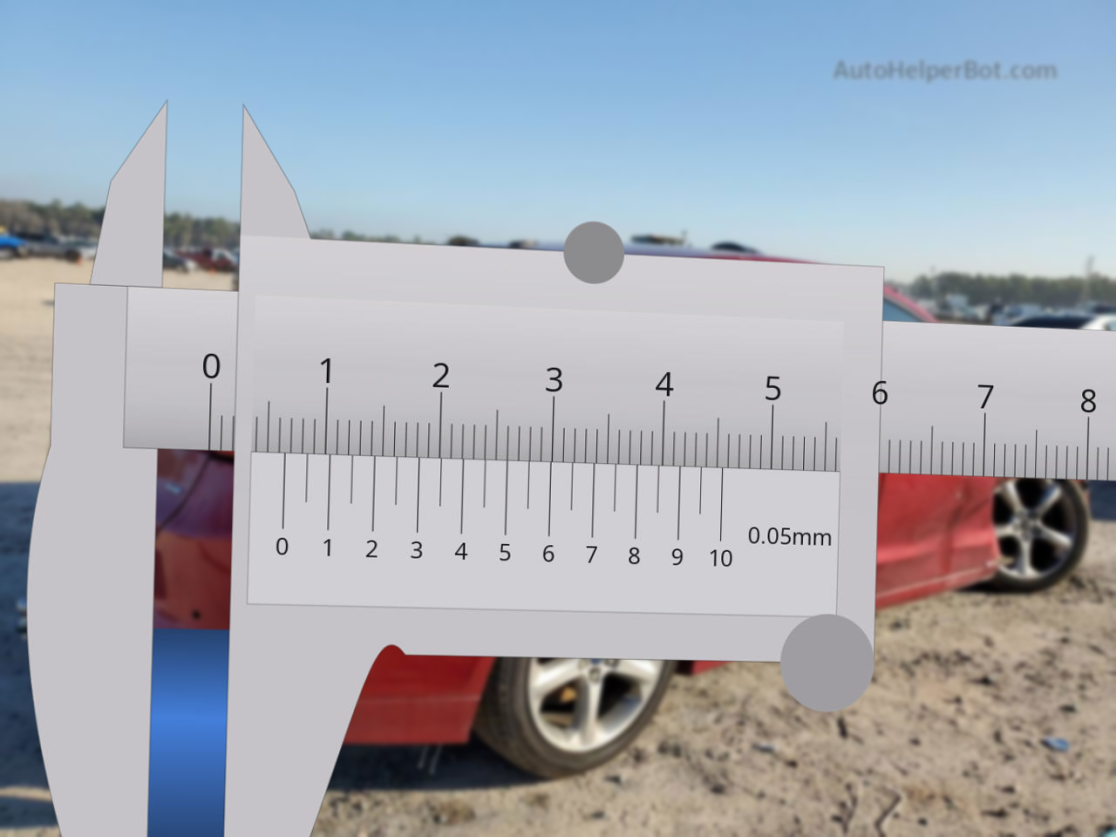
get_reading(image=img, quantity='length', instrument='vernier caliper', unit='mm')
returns 6.5 mm
